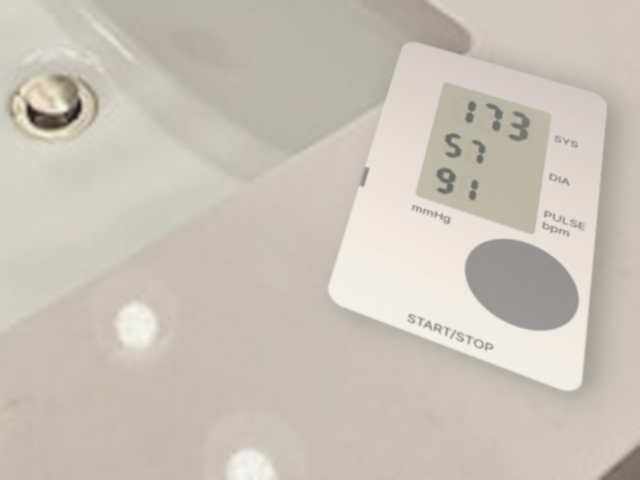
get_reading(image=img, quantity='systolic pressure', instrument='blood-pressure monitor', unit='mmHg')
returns 173 mmHg
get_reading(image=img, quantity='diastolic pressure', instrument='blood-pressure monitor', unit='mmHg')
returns 57 mmHg
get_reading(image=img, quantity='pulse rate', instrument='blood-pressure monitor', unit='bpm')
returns 91 bpm
